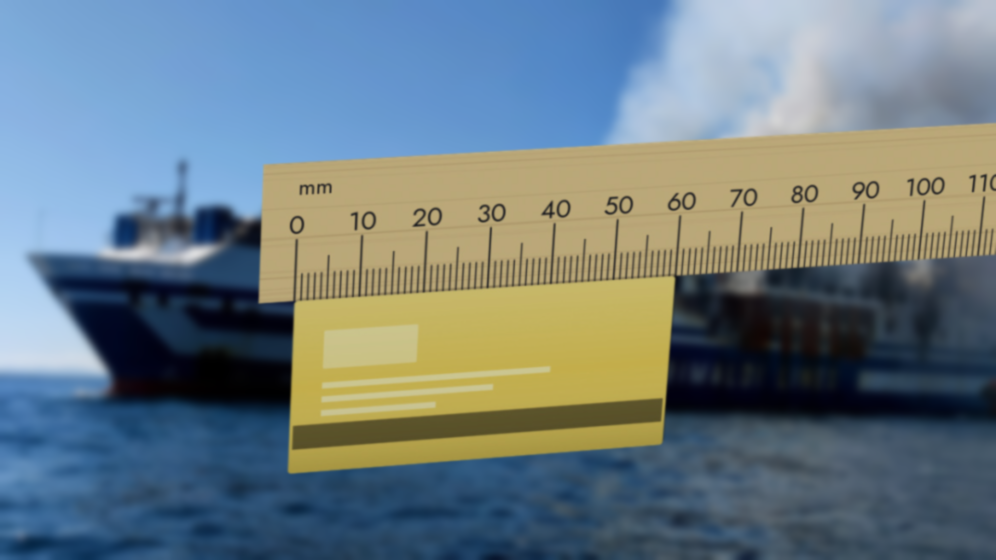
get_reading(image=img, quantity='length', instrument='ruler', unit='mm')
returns 60 mm
